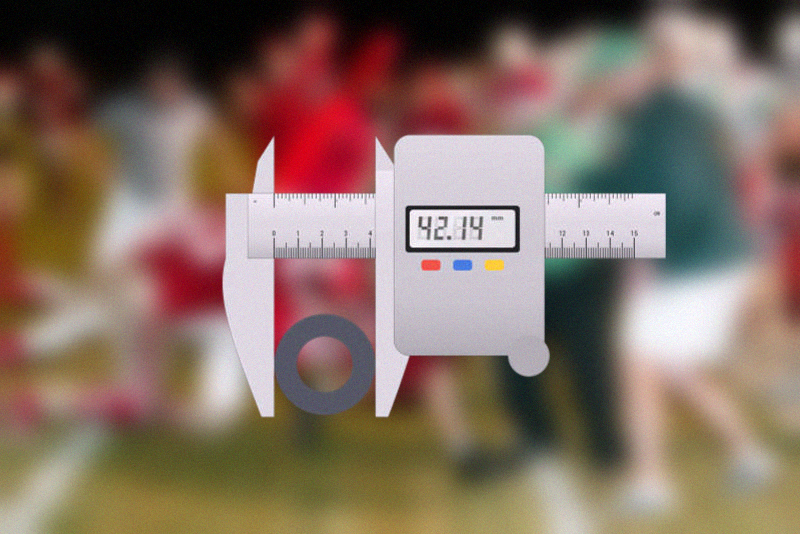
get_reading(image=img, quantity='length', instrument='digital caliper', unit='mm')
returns 42.14 mm
